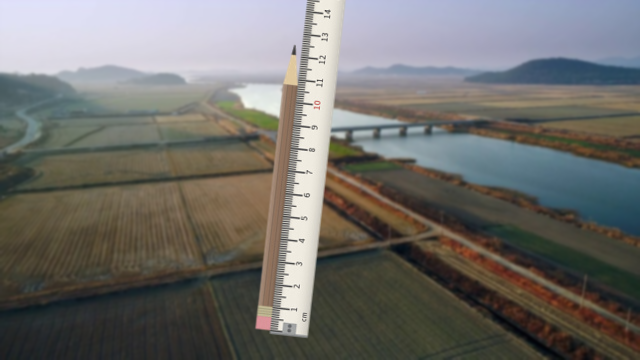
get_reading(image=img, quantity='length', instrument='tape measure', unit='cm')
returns 12.5 cm
